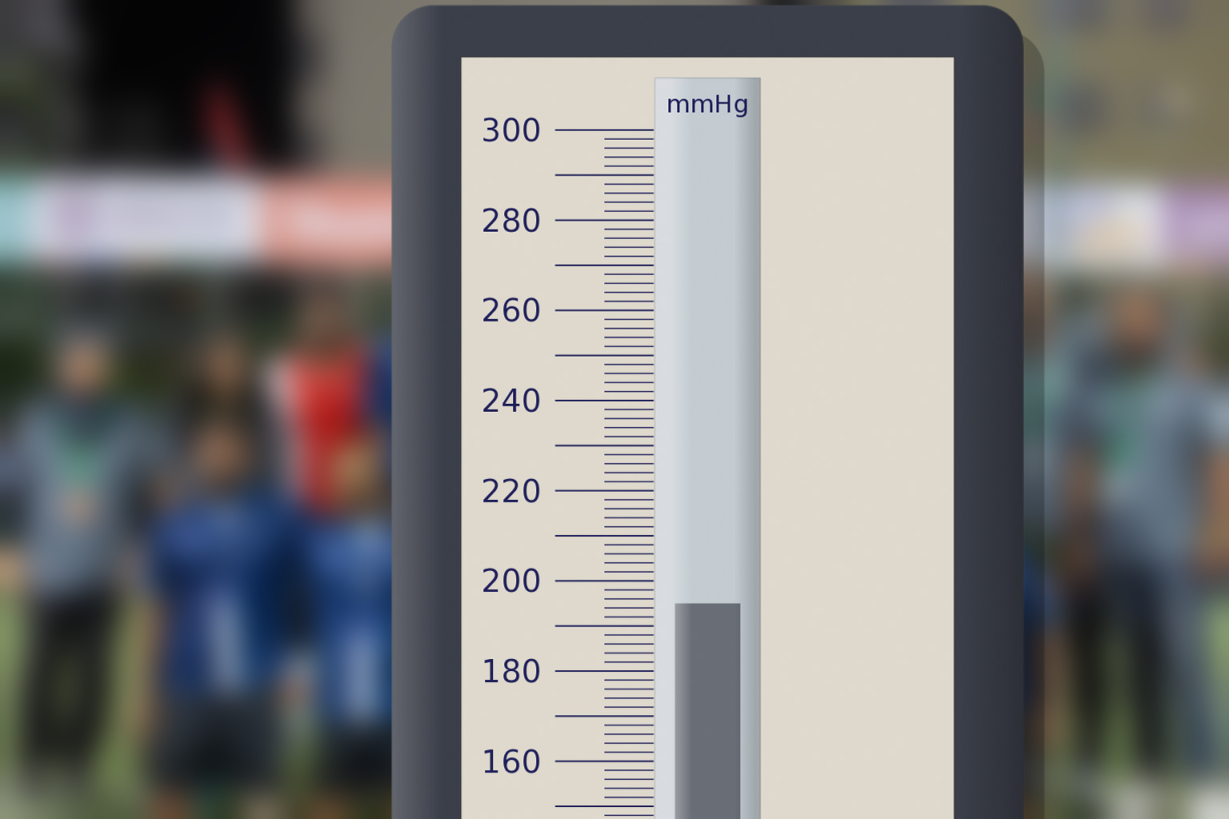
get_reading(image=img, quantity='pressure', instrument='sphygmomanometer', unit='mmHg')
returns 195 mmHg
